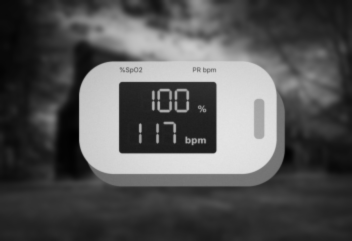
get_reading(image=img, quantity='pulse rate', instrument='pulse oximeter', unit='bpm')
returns 117 bpm
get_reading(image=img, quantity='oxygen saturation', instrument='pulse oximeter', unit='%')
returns 100 %
